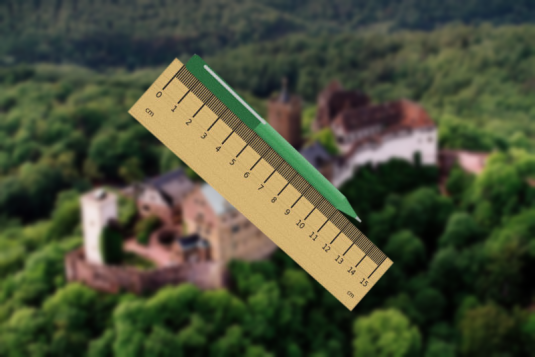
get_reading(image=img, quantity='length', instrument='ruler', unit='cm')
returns 12.5 cm
